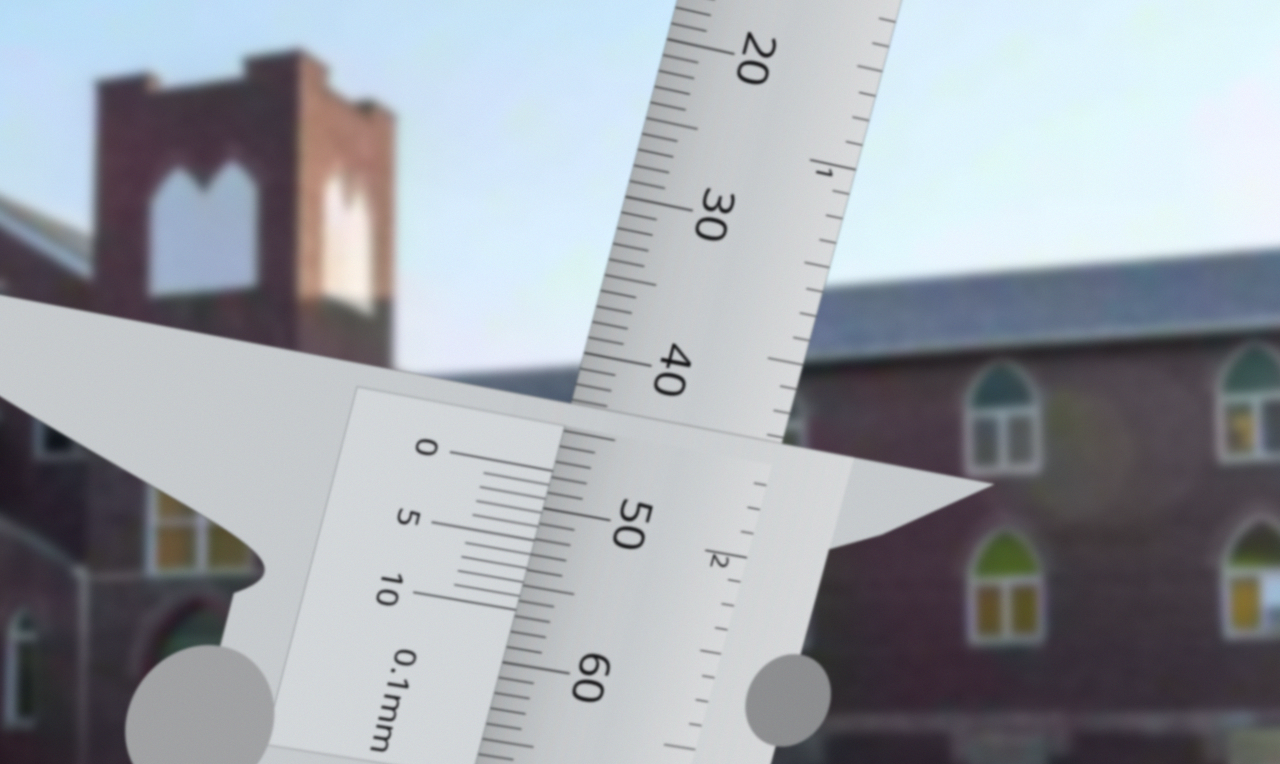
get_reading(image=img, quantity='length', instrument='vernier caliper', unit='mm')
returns 47.6 mm
